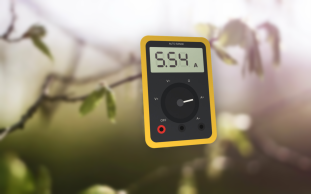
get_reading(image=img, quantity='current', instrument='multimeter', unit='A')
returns 5.54 A
